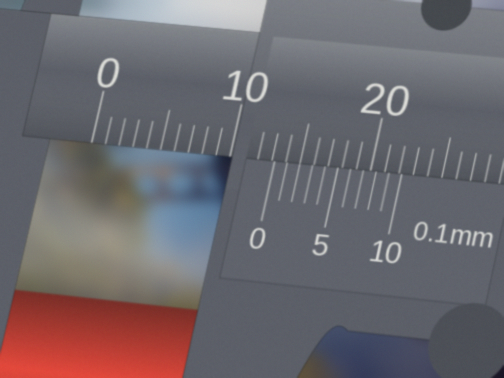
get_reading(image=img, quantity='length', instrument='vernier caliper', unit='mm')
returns 13.2 mm
